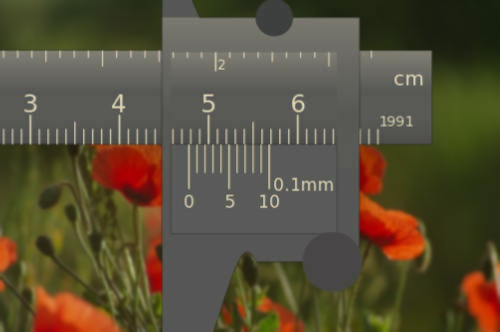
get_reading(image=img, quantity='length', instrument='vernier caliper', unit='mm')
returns 47.8 mm
